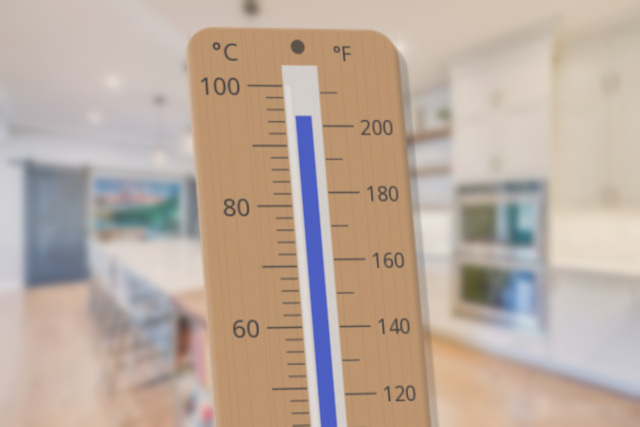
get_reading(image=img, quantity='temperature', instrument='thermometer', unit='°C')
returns 95 °C
